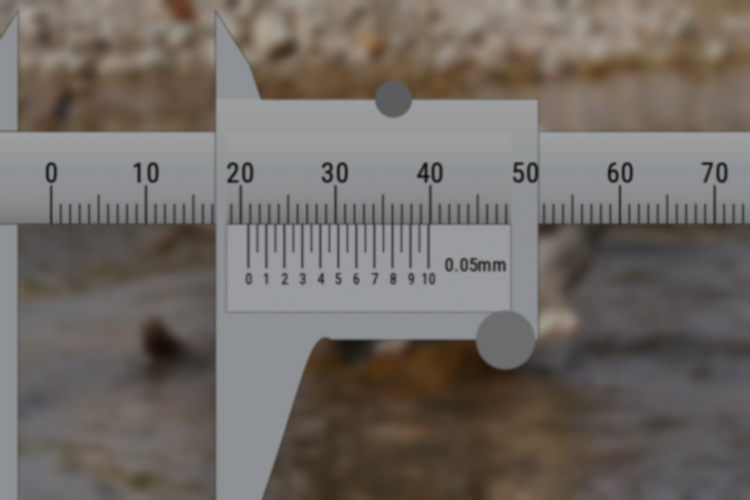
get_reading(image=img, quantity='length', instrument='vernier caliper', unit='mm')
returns 20.8 mm
